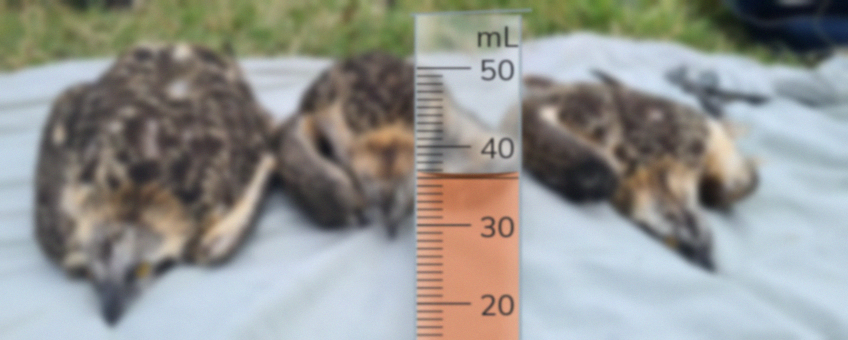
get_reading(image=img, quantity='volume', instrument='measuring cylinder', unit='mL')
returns 36 mL
